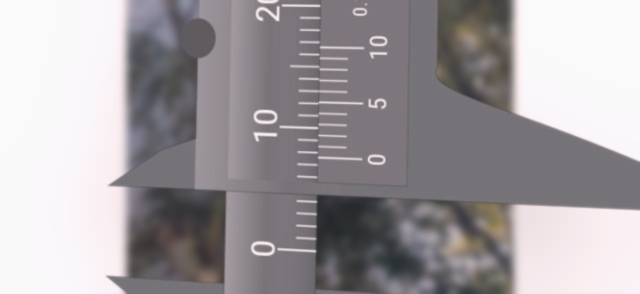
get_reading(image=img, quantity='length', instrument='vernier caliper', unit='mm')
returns 7.6 mm
